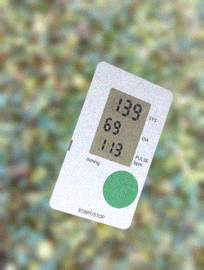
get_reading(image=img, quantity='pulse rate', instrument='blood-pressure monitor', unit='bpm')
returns 113 bpm
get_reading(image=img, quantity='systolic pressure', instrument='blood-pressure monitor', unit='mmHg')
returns 139 mmHg
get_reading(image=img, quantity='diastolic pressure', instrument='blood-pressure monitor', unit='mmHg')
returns 69 mmHg
